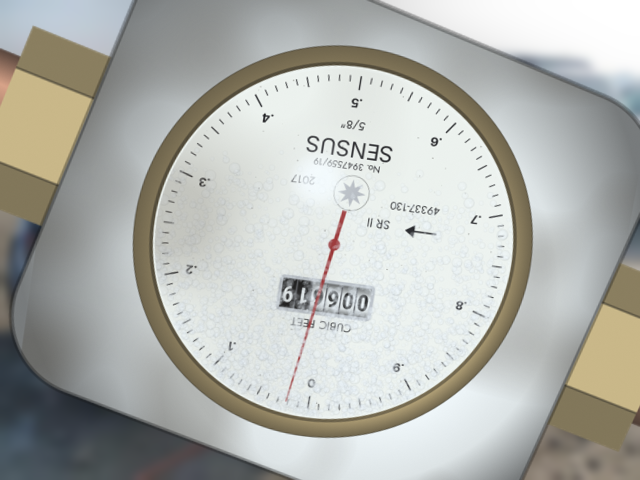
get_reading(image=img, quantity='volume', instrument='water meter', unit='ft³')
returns 6619.02 ft³
